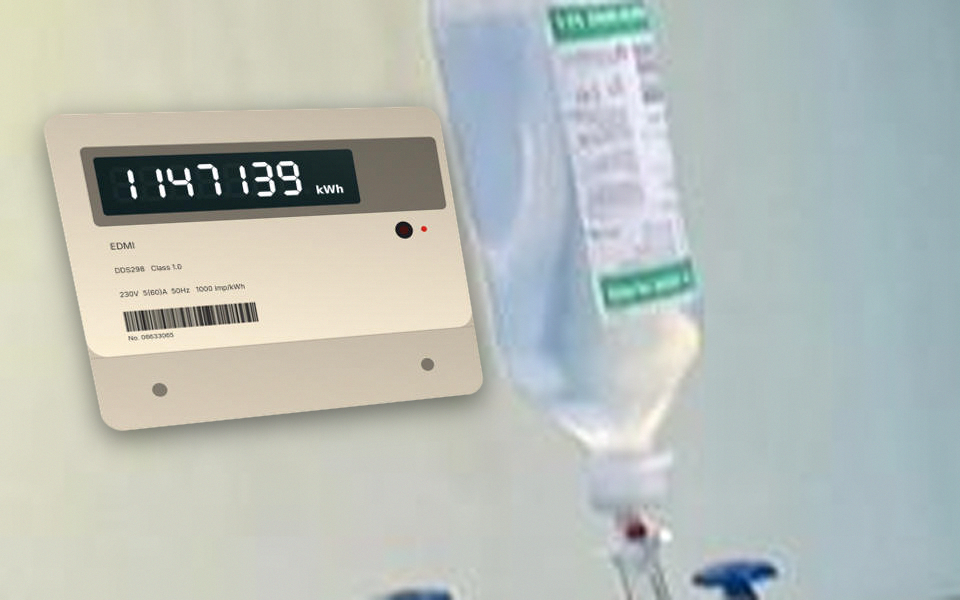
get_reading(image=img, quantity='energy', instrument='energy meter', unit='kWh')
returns 1147139 kWh
